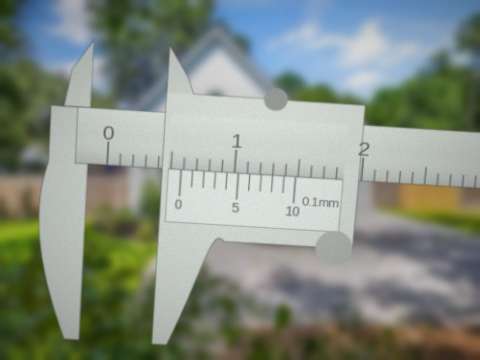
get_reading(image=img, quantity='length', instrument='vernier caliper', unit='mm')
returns 5.8 mm
